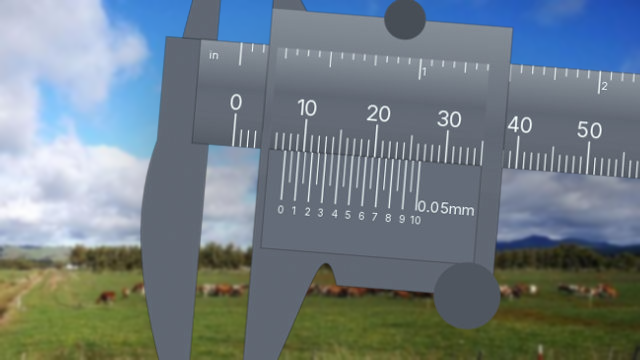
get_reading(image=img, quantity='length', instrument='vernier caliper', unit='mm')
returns 7.4 mm
